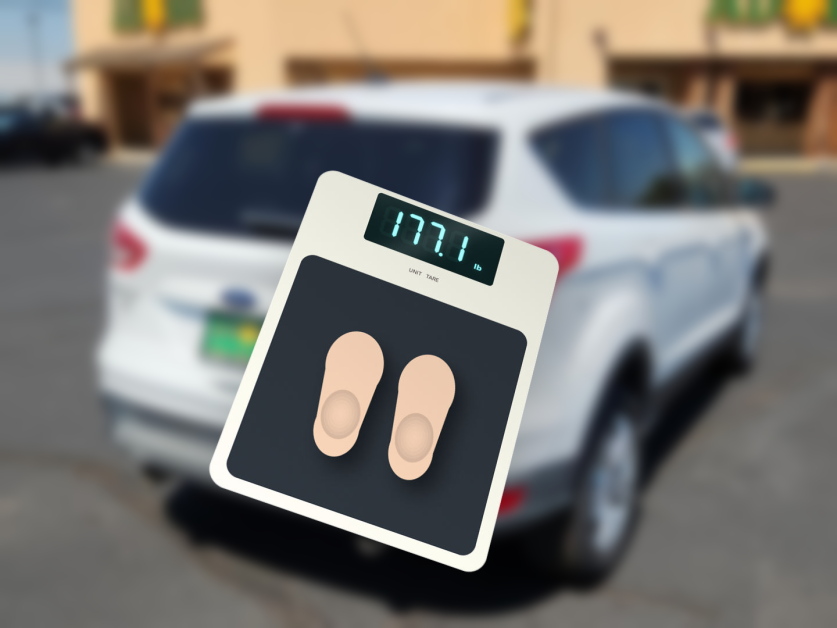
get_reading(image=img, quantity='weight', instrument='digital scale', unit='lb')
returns 177.1 lb
